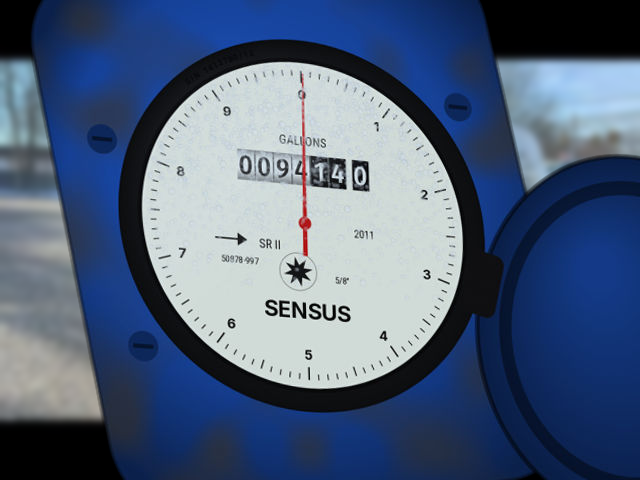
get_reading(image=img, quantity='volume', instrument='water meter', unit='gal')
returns 94140.0 gal
